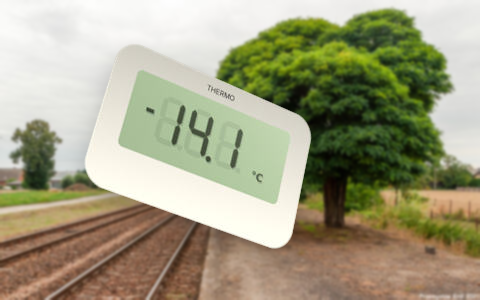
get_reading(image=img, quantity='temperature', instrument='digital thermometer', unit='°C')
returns -14.1 °C
